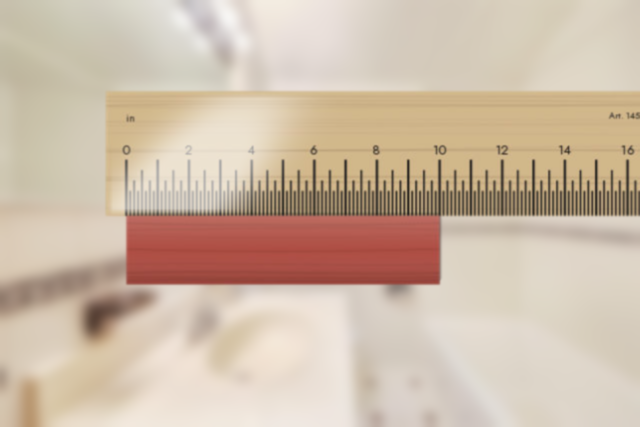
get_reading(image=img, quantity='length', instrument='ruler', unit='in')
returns 10 in
